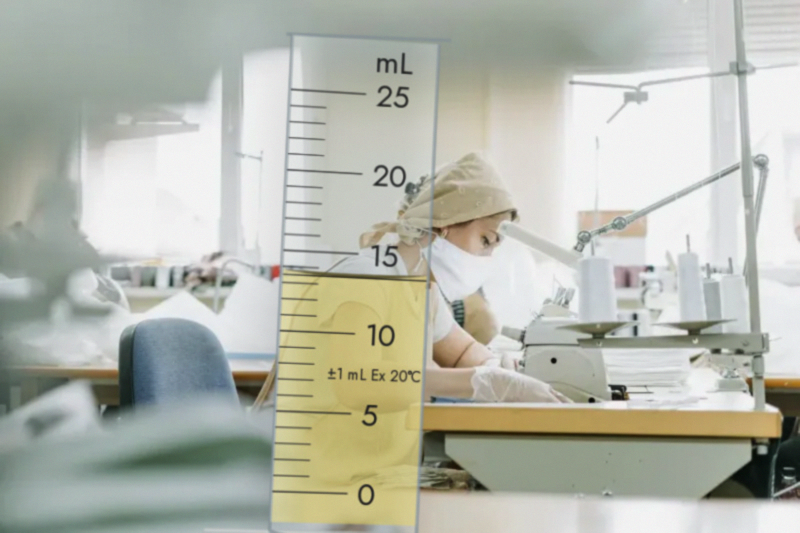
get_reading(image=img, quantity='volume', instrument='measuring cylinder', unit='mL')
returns 13.5 mL
